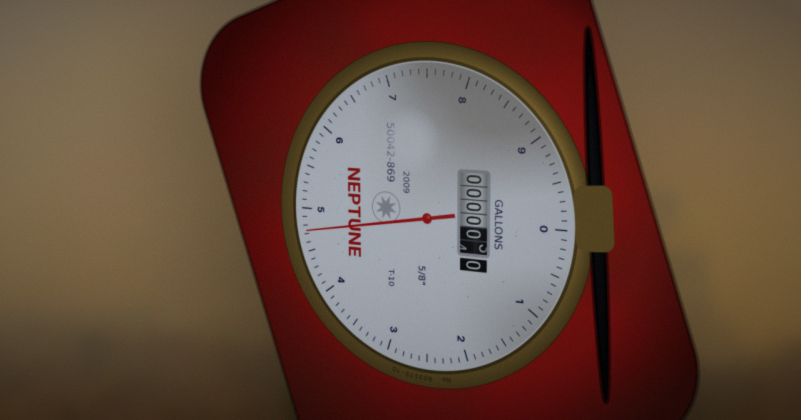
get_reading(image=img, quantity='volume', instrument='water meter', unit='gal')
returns 34.7 gal
